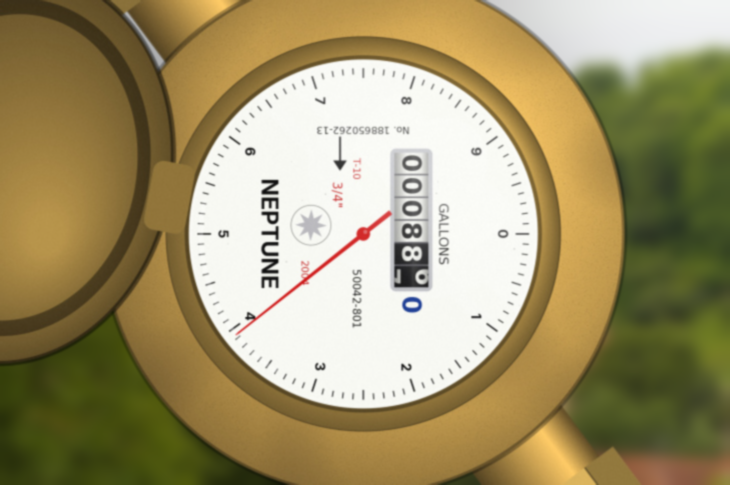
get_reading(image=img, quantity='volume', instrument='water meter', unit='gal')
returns 8863.9 gal
